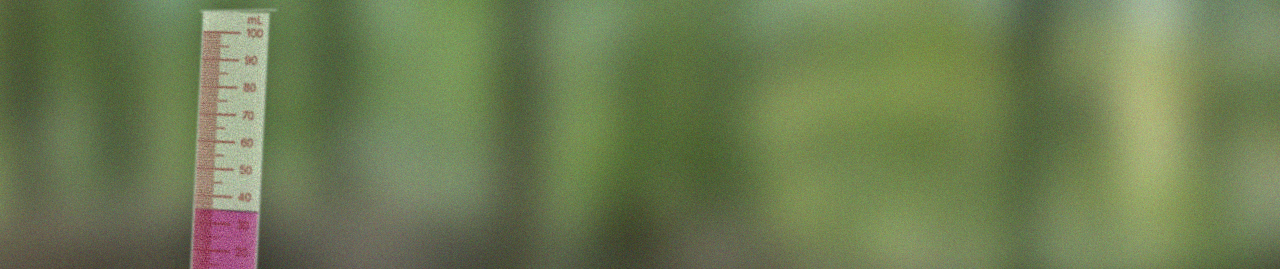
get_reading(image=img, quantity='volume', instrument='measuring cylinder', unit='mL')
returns 35 mL
